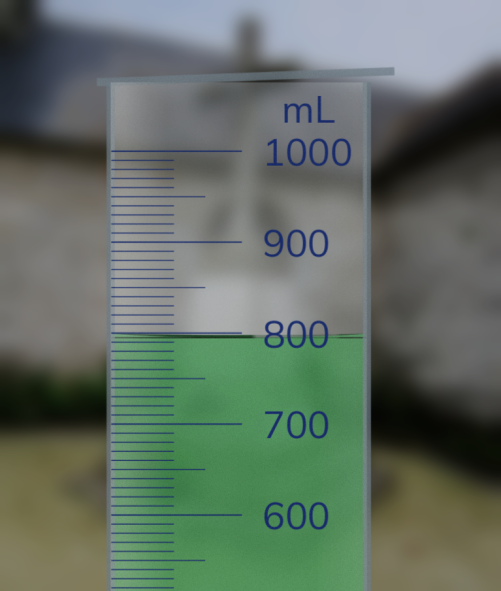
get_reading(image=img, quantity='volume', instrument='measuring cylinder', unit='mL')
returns 795 mL
